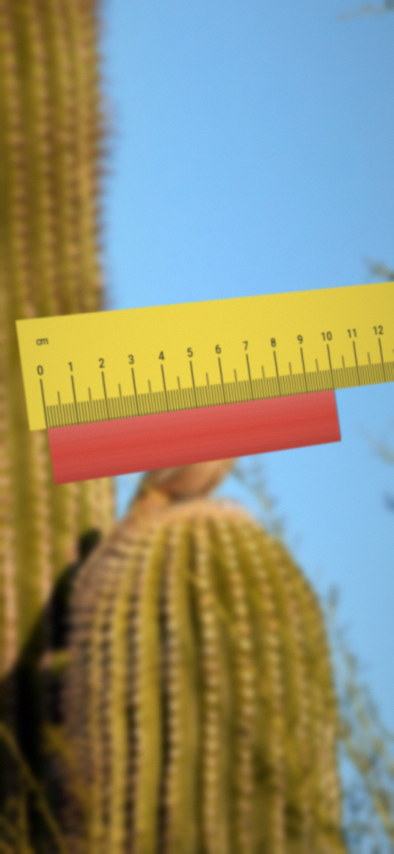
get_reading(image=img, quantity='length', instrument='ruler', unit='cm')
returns 10 cm
